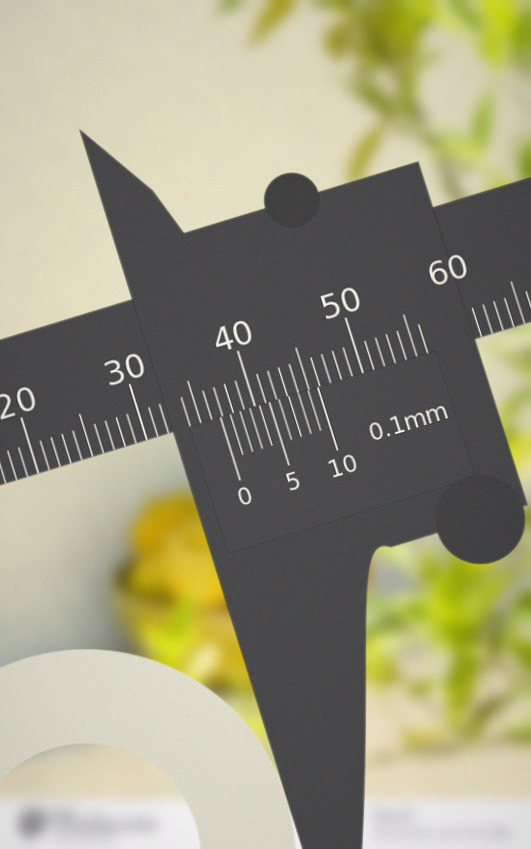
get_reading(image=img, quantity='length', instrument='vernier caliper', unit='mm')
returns 36.8 mm
